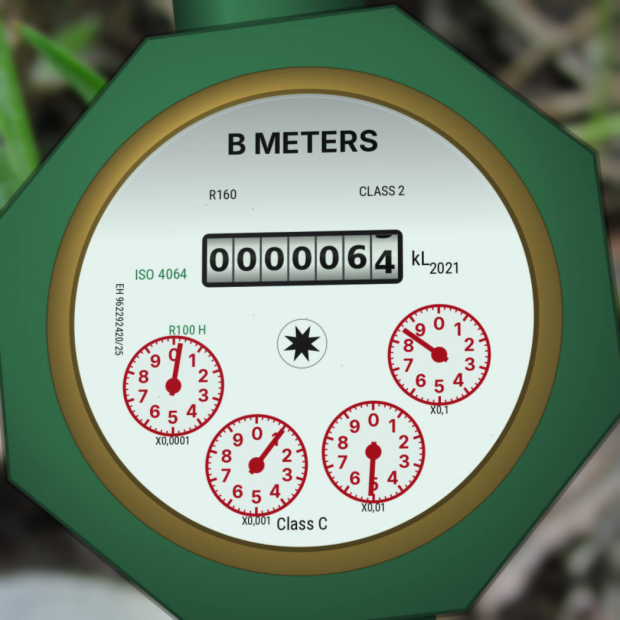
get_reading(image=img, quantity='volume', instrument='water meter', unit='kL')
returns 63.8510 kL
